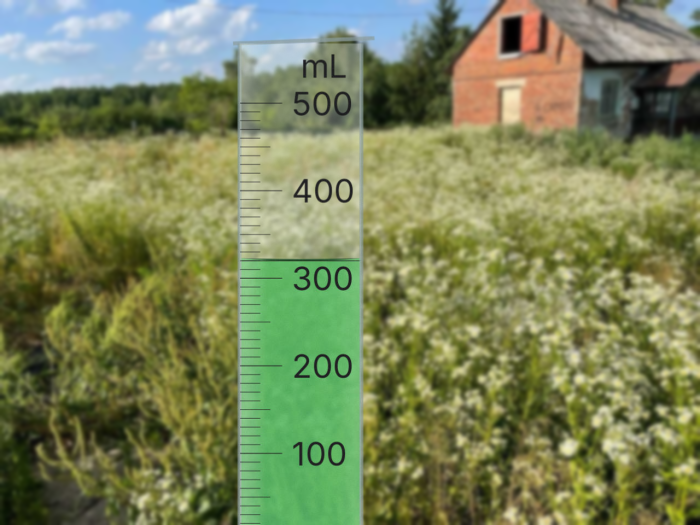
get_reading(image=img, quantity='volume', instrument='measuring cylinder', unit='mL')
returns 320 mL
